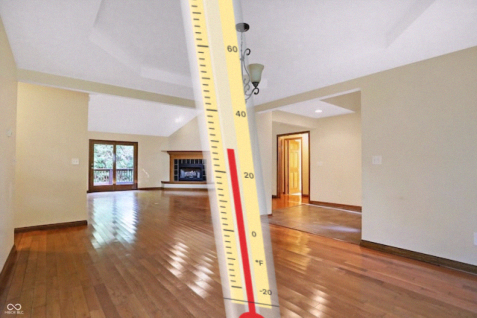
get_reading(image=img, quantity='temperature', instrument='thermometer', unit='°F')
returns 28 °F
